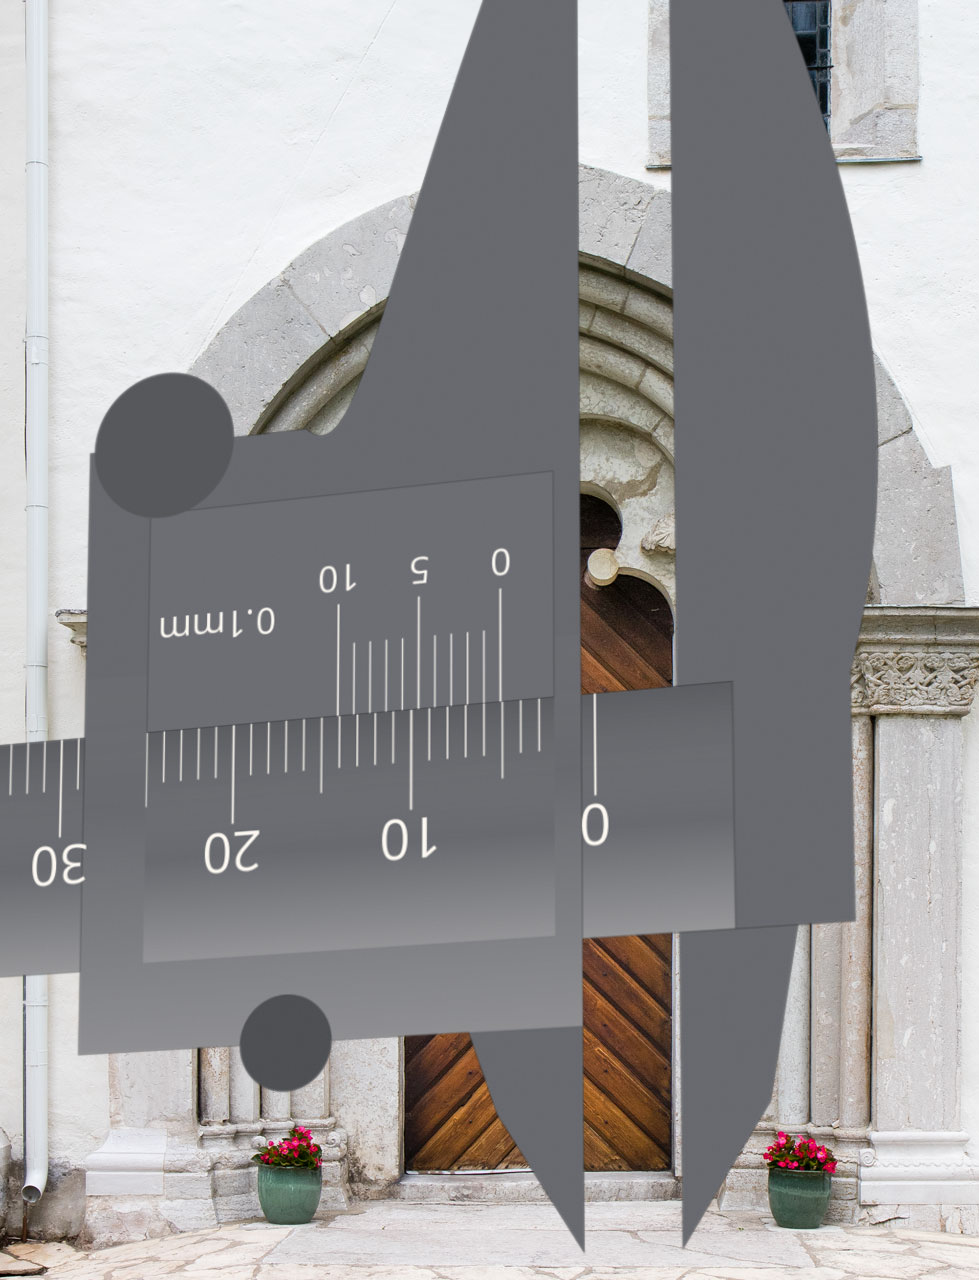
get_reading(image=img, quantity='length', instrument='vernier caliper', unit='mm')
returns 5.1 mm
